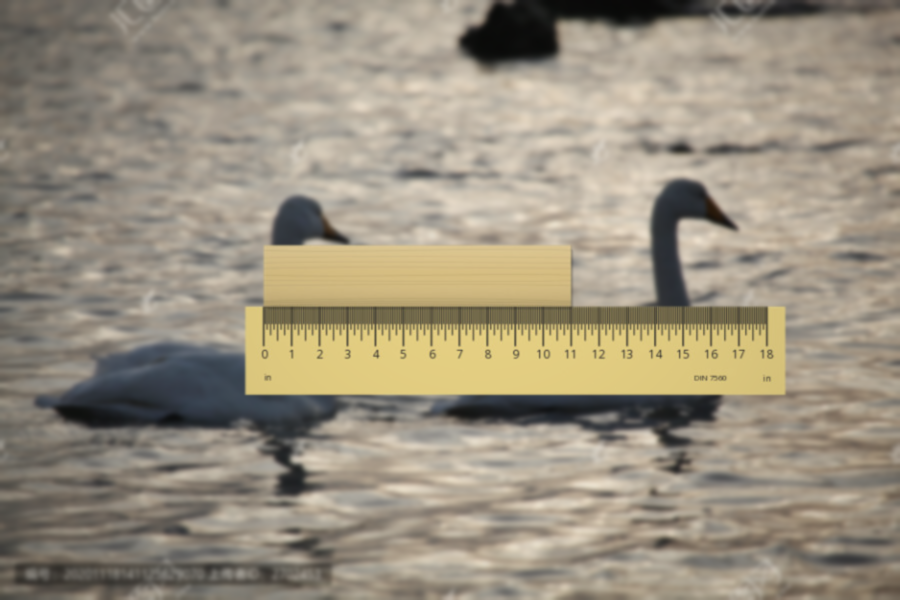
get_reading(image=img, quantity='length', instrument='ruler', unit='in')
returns 11 in
